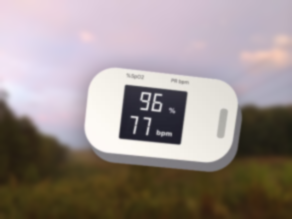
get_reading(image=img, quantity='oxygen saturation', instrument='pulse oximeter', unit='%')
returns 96 %
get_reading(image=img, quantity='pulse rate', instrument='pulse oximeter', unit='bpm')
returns 77 bpm
